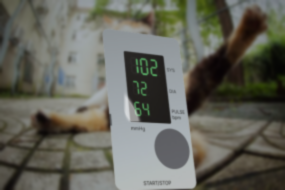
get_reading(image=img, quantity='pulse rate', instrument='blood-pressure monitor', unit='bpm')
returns 64 bpm
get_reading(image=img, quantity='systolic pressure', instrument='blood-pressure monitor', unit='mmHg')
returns 102 mmHg
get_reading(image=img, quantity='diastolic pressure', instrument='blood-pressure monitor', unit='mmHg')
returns 72 mmHg
